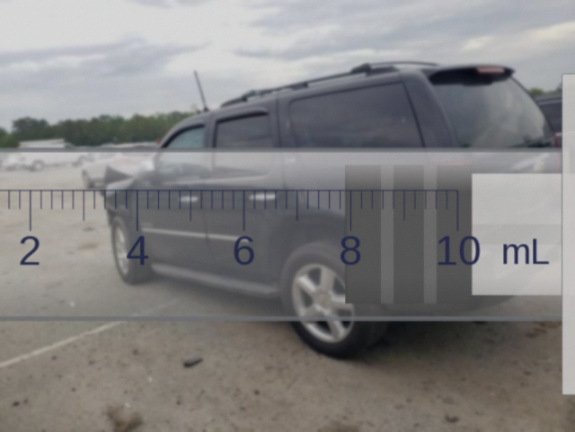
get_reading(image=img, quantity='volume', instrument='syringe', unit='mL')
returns 7.9 mL
